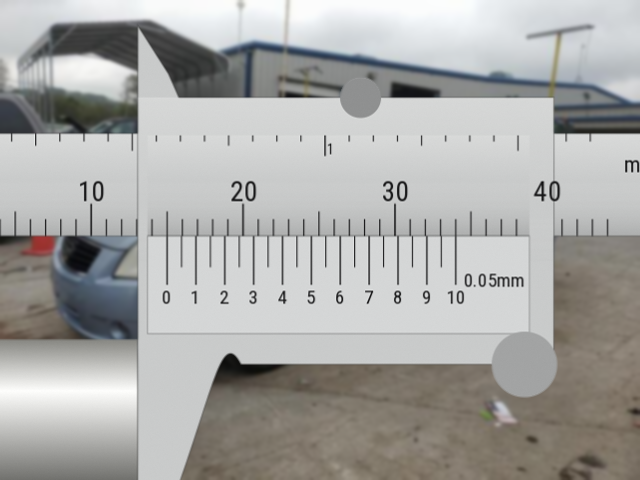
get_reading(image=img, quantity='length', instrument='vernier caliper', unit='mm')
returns 15.0 mm
